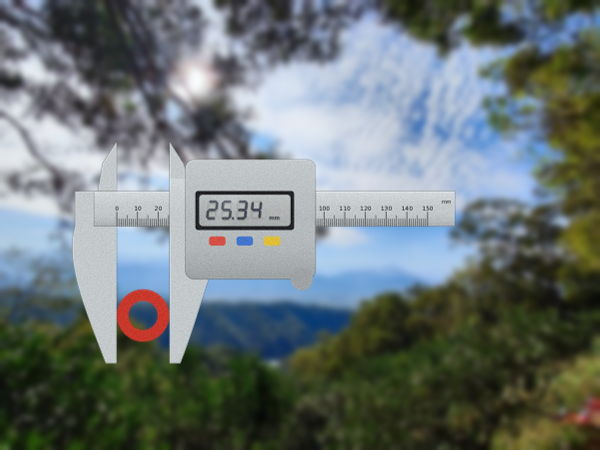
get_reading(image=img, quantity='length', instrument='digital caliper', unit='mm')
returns 25.34 mm
